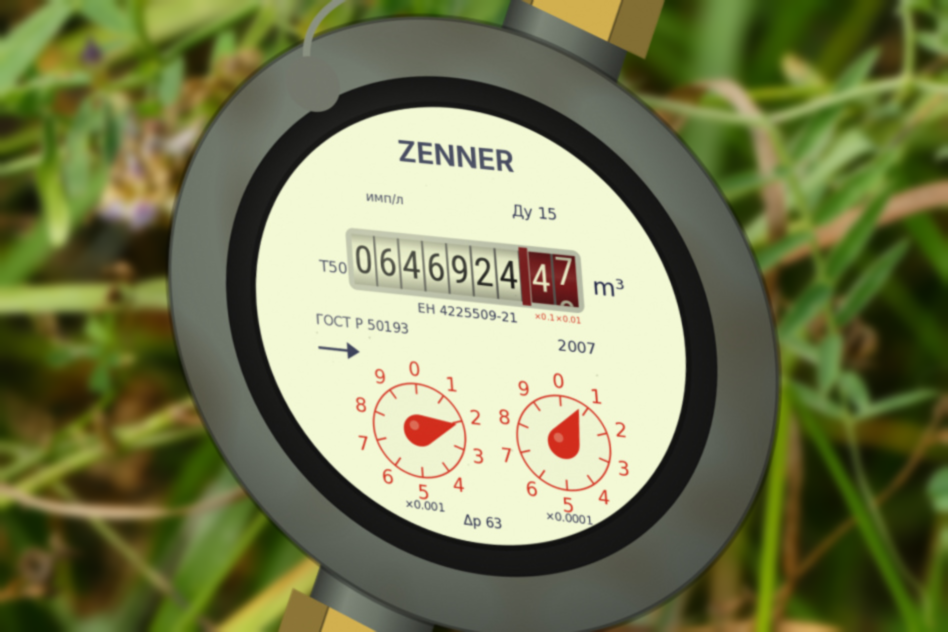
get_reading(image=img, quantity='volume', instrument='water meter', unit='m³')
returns 646924.4720 m³
